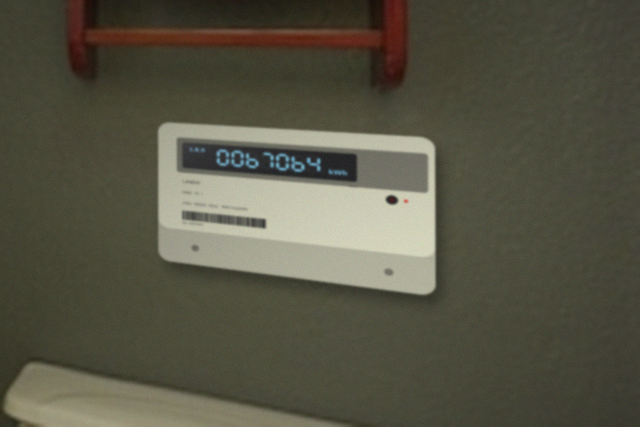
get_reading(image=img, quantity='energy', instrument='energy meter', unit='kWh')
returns 67064 kWh
